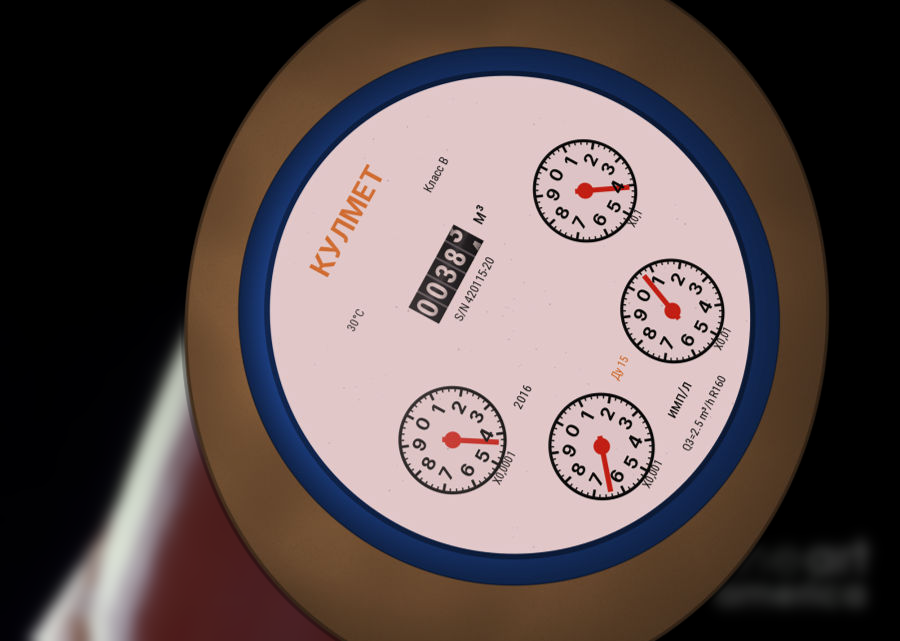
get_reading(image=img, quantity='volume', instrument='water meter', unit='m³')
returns 383.4064 m³
